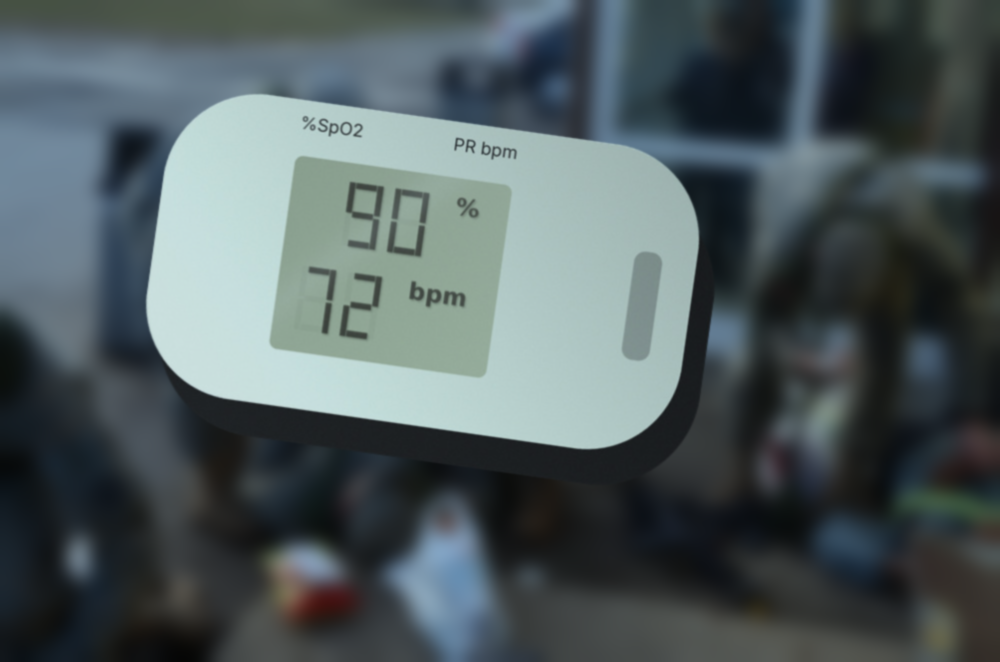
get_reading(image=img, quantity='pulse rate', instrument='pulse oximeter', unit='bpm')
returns 72 bpm
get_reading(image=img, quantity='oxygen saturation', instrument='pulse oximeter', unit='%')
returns 90 %
